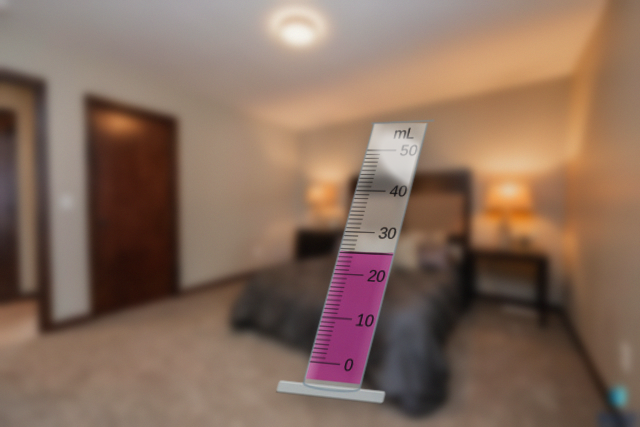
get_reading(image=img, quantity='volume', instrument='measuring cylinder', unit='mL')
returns 25 mL
